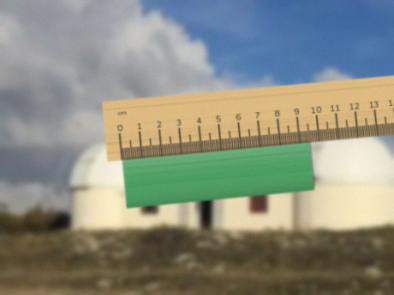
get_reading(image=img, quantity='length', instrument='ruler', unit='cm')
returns 9.5 cm
